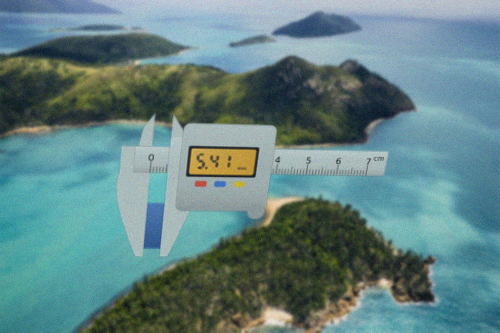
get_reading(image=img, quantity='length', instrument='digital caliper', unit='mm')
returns 5.41 mm
